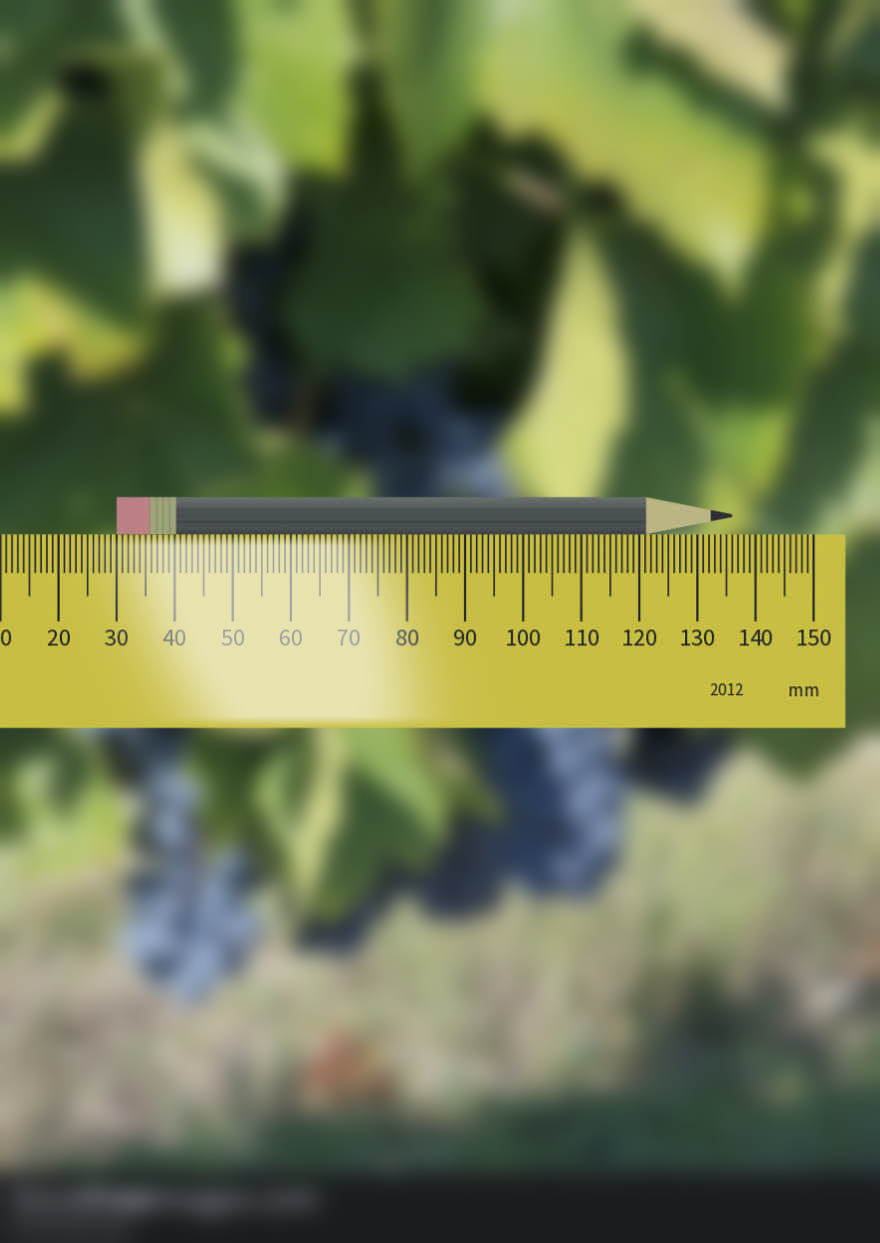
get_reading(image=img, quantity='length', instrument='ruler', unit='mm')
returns 106 mm
